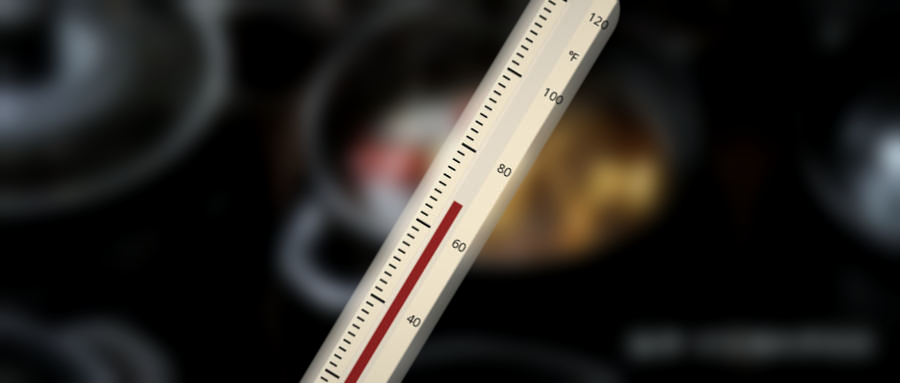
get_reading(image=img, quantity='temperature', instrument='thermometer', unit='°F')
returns 68 °F
